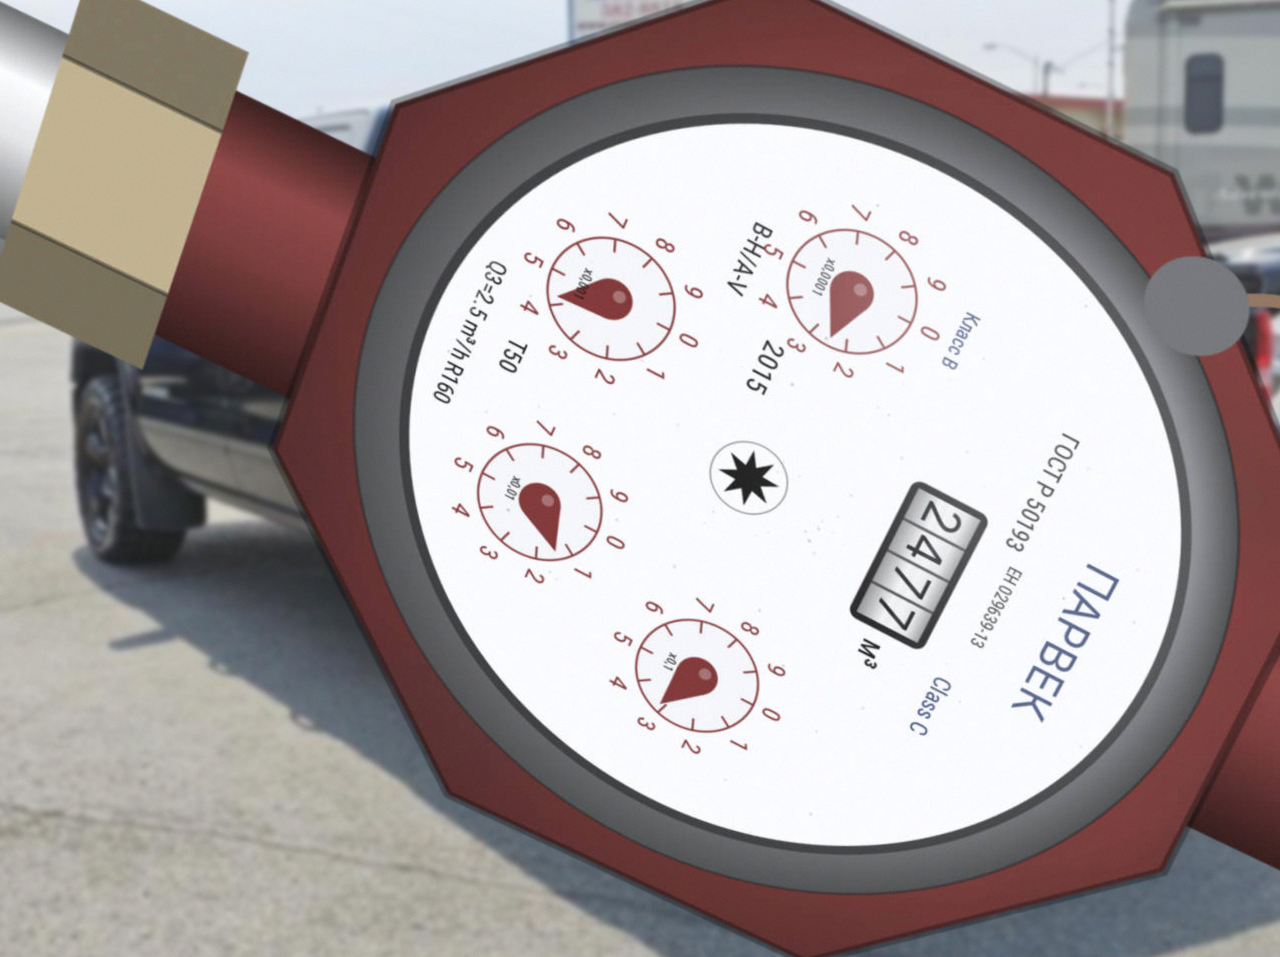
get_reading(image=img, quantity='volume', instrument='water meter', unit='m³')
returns 2477.3142 m³
